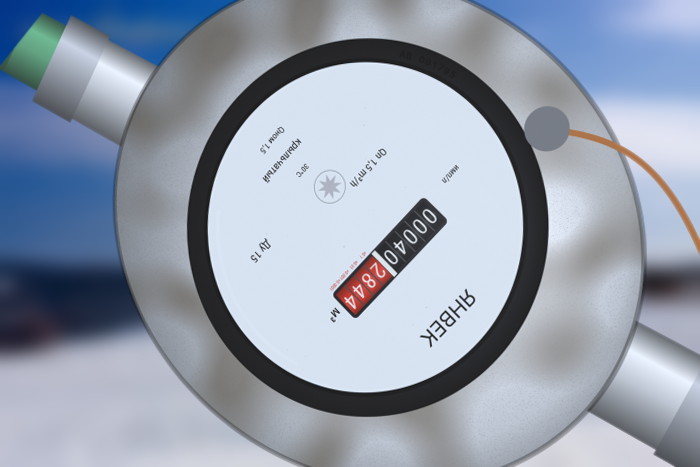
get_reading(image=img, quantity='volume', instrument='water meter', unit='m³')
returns 40.2844 m³
